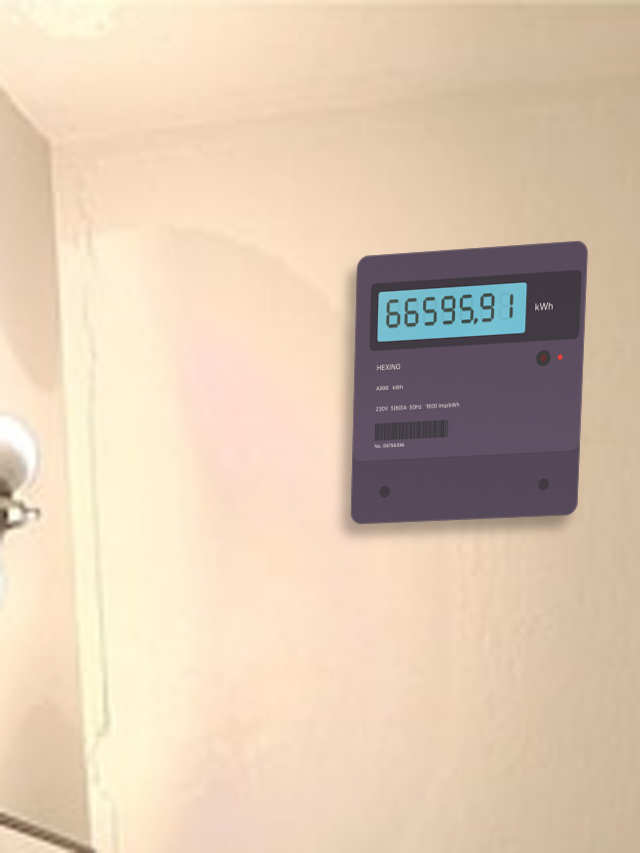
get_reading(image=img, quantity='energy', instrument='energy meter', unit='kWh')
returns 66595.91 kWh
